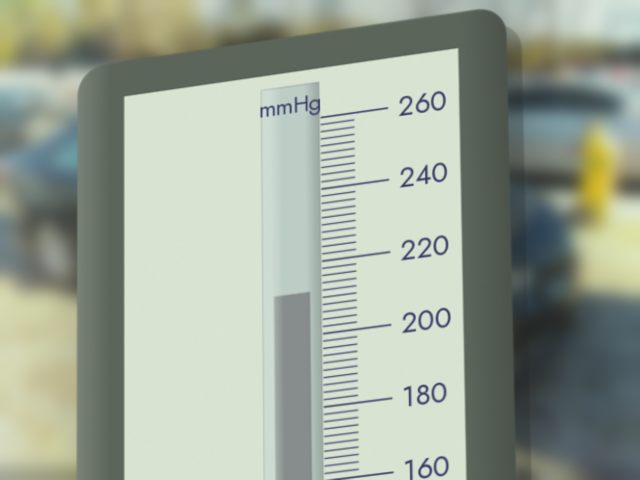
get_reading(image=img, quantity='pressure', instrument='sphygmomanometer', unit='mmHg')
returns 212 mmHg
